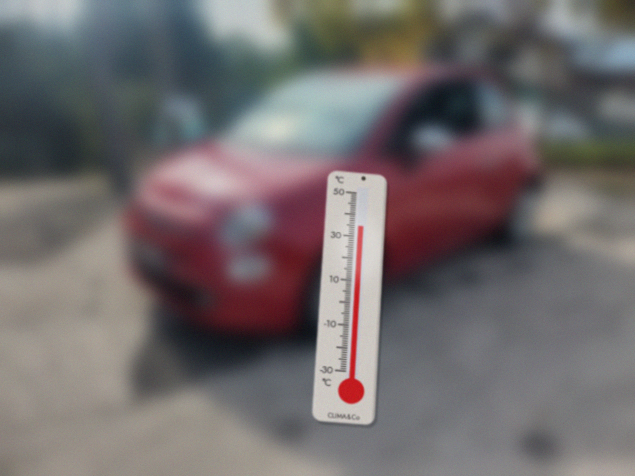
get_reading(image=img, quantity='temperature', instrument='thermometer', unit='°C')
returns 35 °C
